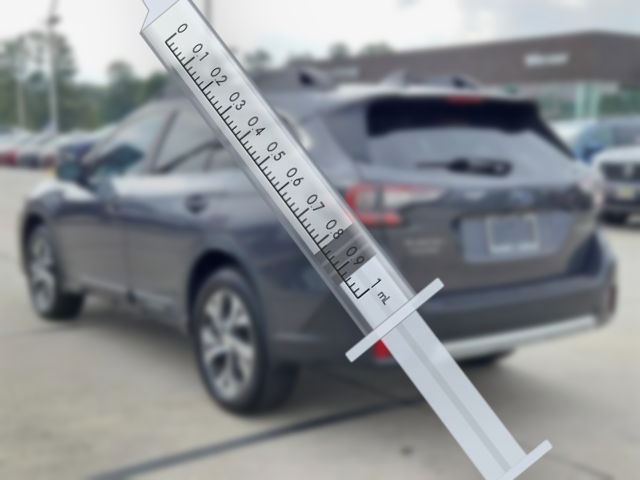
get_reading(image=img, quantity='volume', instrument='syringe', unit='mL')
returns 0.82 mL
